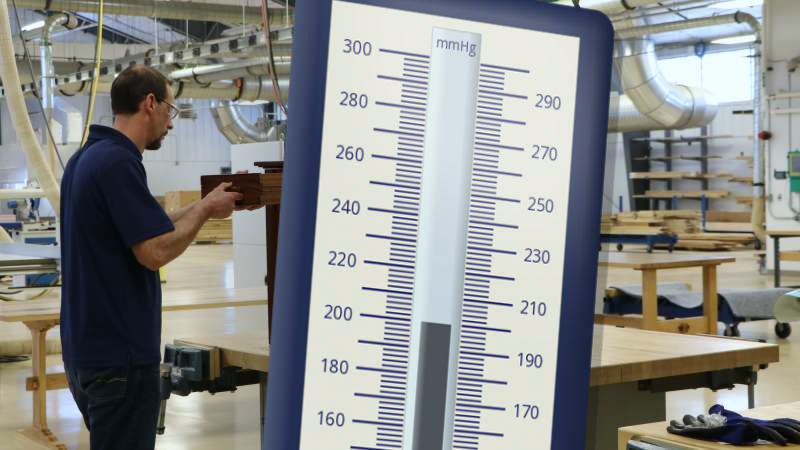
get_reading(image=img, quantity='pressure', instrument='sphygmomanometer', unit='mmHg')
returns 200 mmHg
